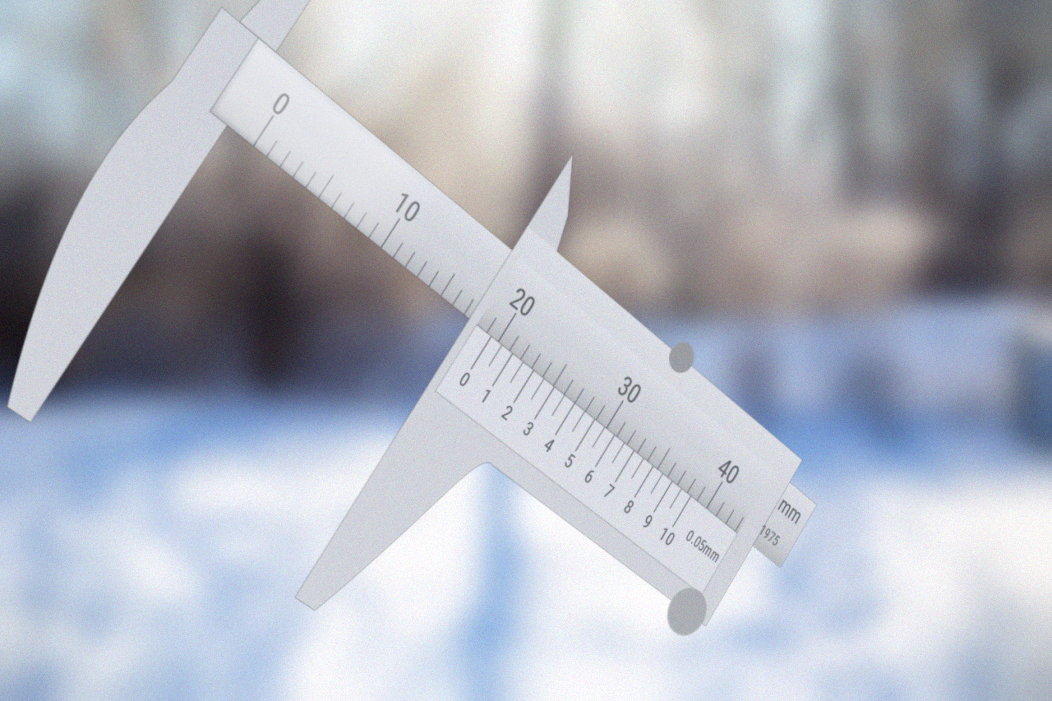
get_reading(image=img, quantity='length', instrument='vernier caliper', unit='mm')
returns 19.4 mm
